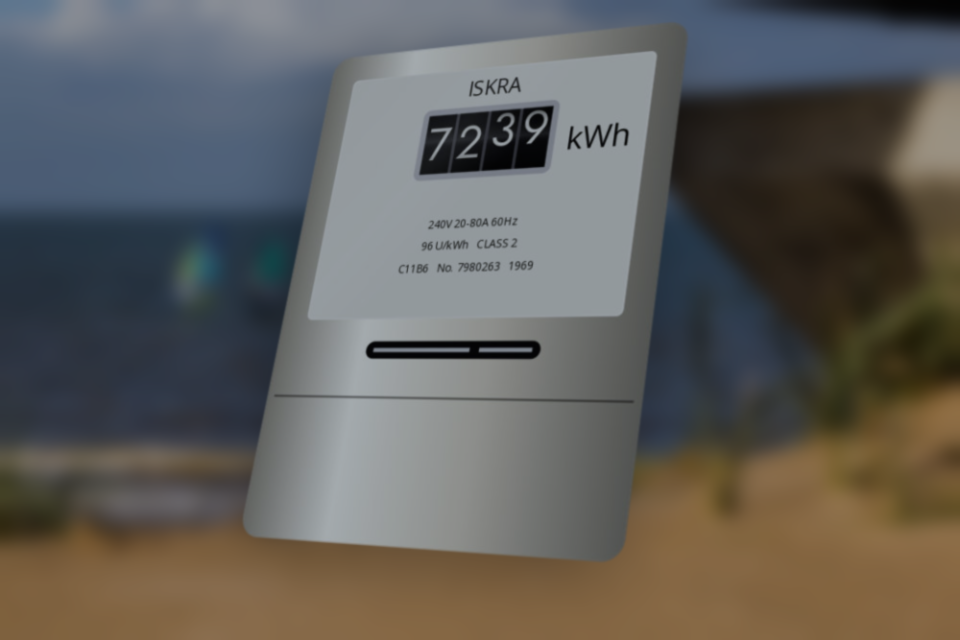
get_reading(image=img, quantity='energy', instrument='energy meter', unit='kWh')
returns 7239 kWh
